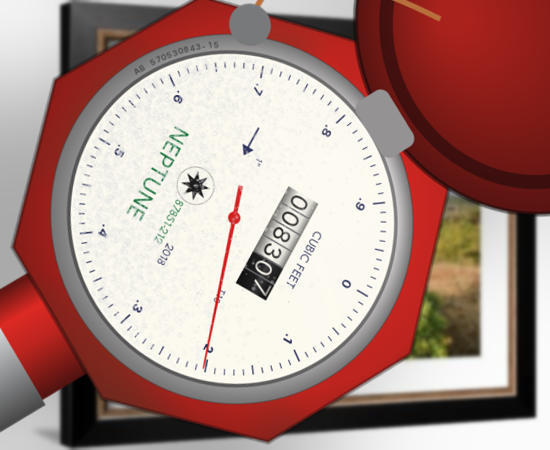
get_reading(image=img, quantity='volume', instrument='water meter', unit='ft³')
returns 8307.20 ft³
